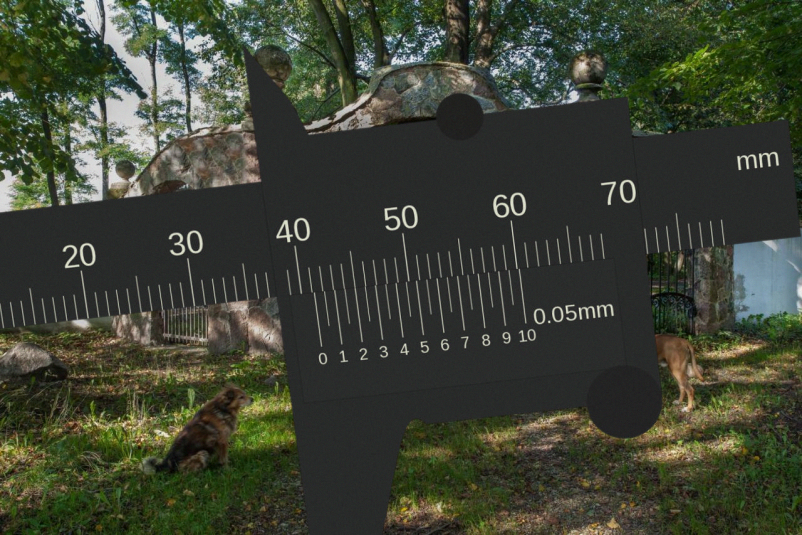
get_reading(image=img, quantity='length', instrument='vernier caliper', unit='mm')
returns 41.2 mm
